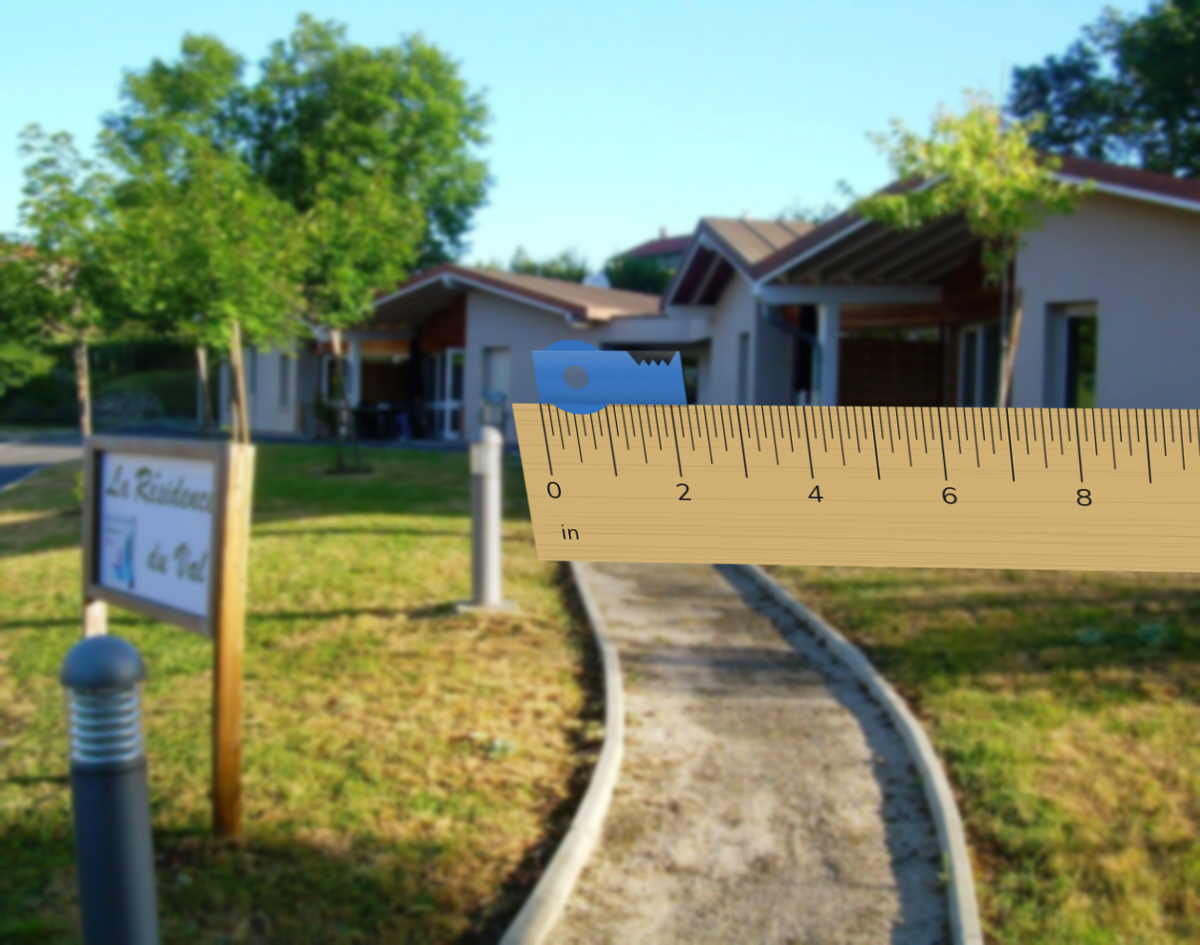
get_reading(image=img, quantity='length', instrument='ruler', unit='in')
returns 2.25 in
